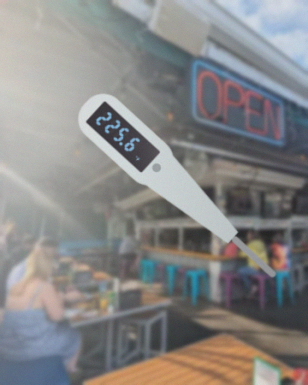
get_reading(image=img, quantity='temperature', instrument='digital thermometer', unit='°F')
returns 225.6 °F
